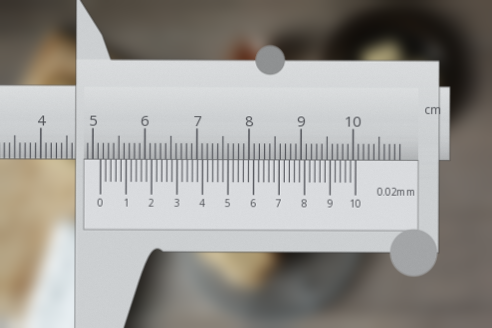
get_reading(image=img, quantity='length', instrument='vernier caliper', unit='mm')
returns 51.5 mm
